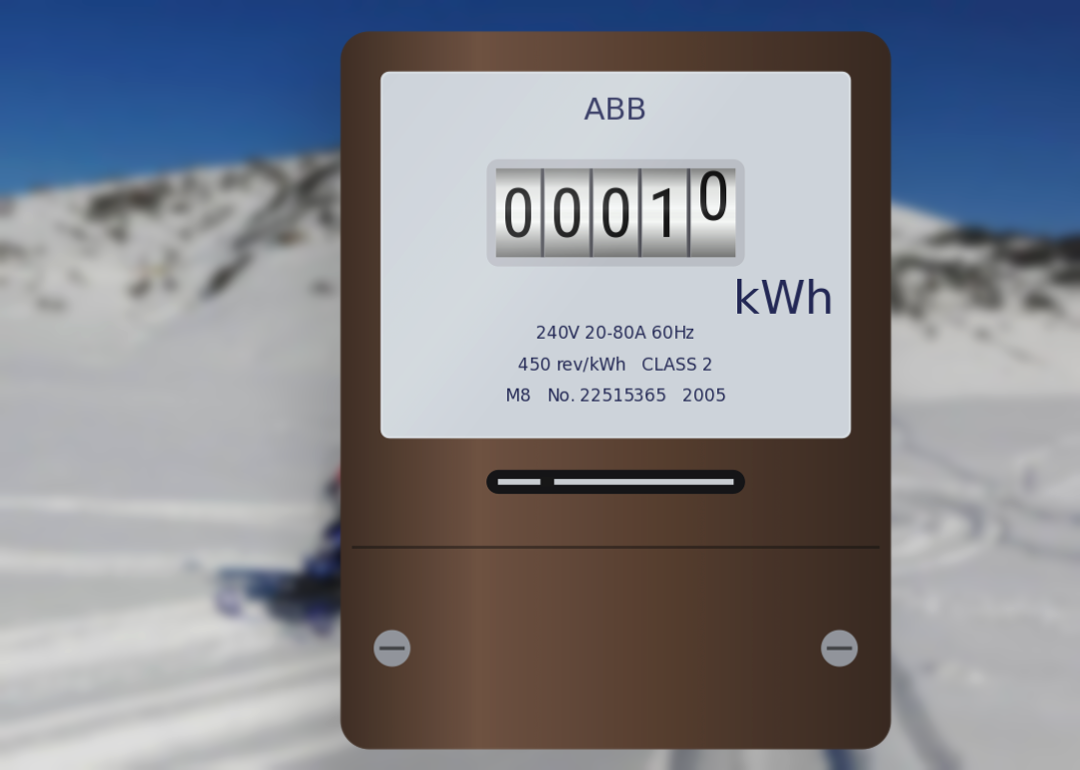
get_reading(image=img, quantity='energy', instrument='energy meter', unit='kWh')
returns 10 kWh
